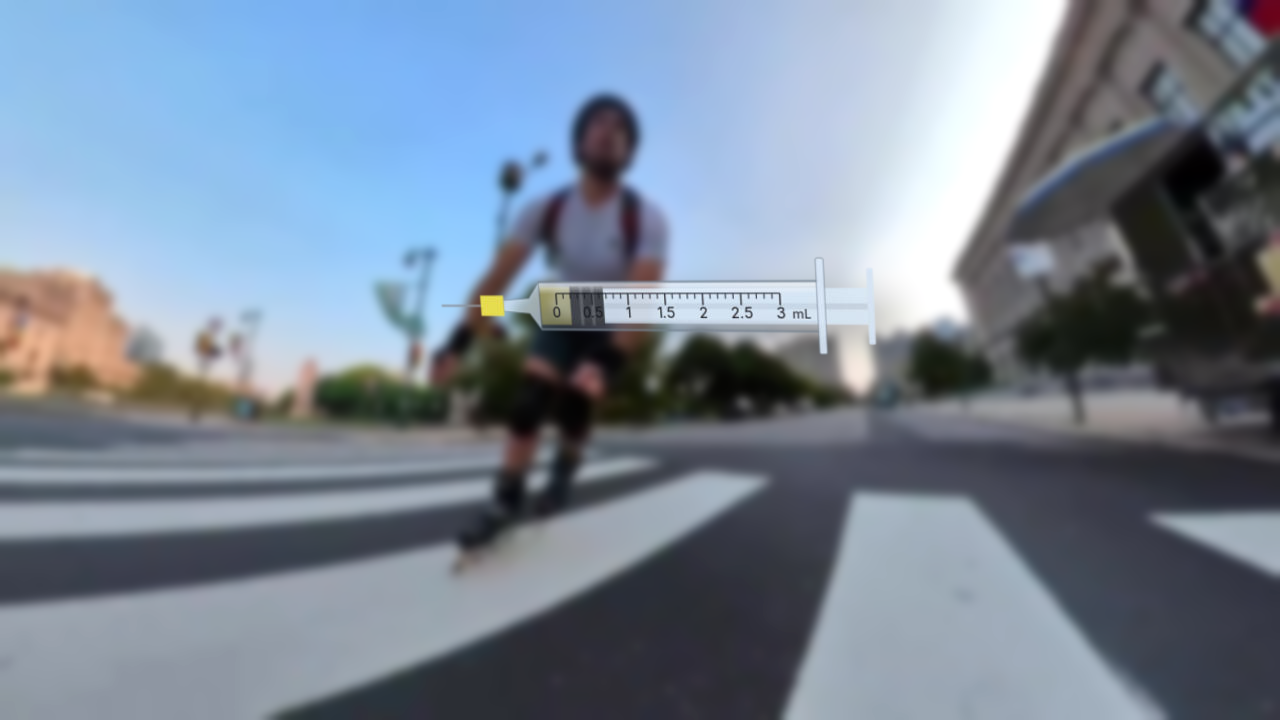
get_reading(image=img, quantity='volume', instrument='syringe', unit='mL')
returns 0.2 mL
